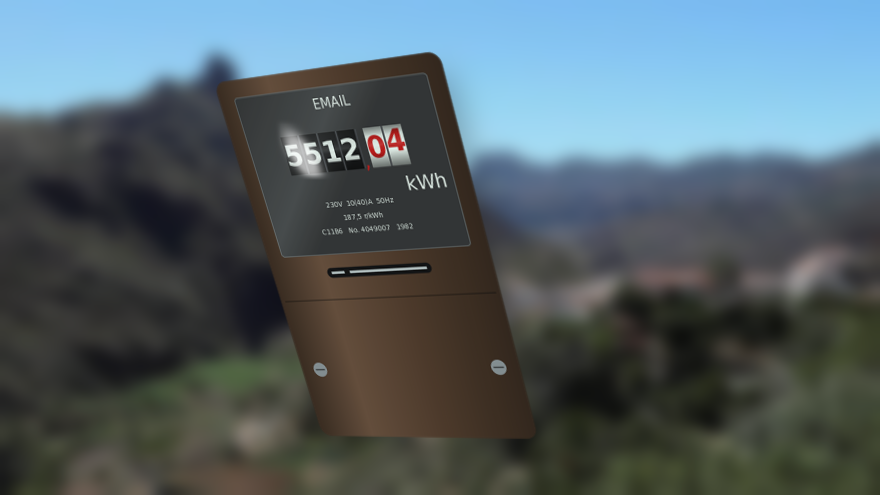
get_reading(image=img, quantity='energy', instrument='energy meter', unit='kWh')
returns 5512.04 kWh
